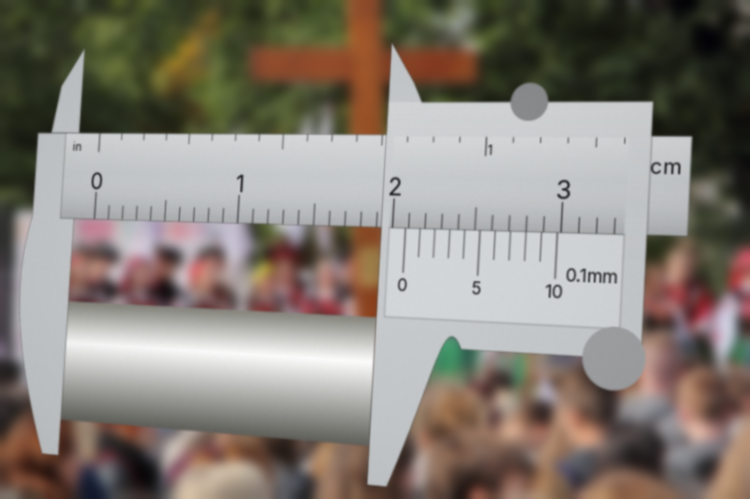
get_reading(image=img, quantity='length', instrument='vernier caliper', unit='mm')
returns 20.8 mm
